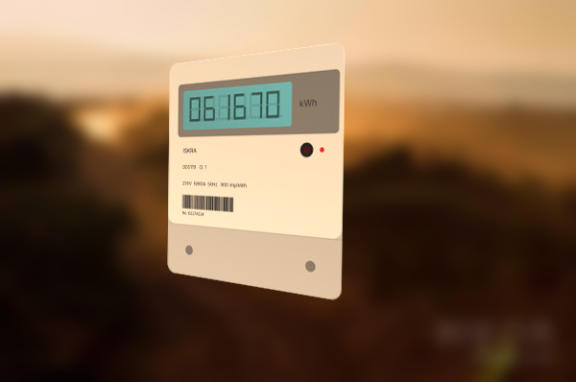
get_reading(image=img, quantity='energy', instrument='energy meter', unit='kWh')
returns 61670 kWh
